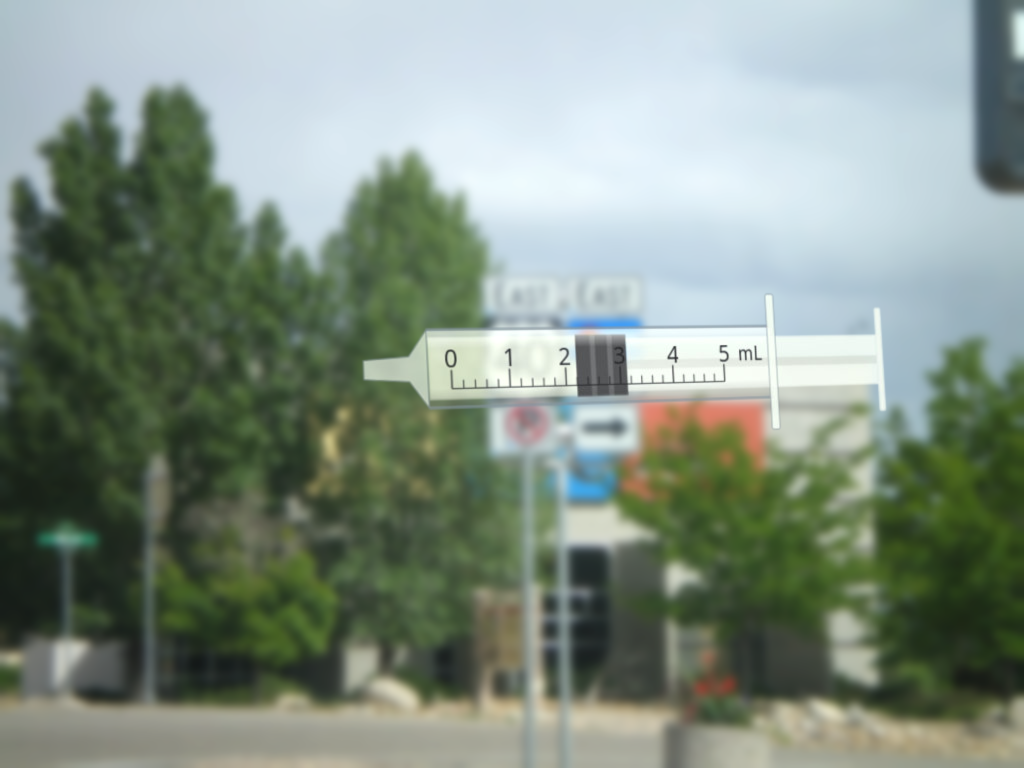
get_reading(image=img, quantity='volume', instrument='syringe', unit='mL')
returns 2.2 mL
